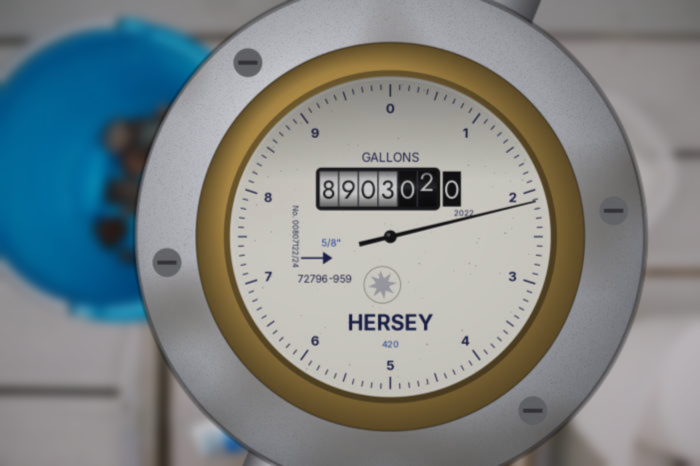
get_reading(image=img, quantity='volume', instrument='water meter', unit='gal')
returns 8903022.1 gal
